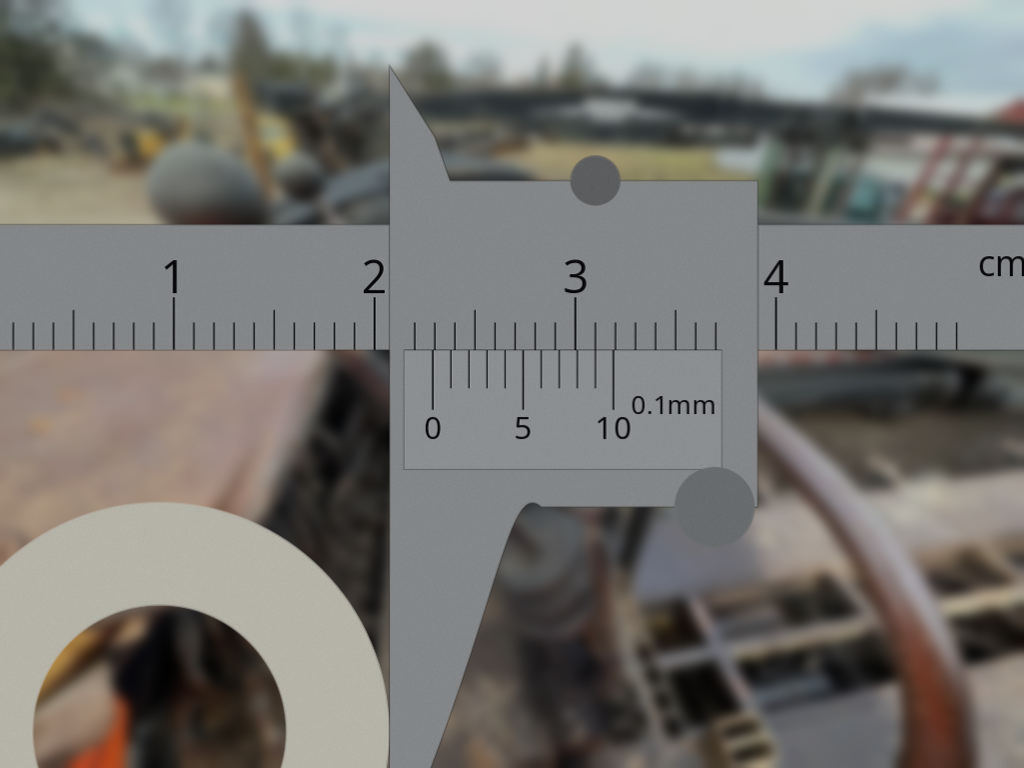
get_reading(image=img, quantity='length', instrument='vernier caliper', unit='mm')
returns 22.9 mm
